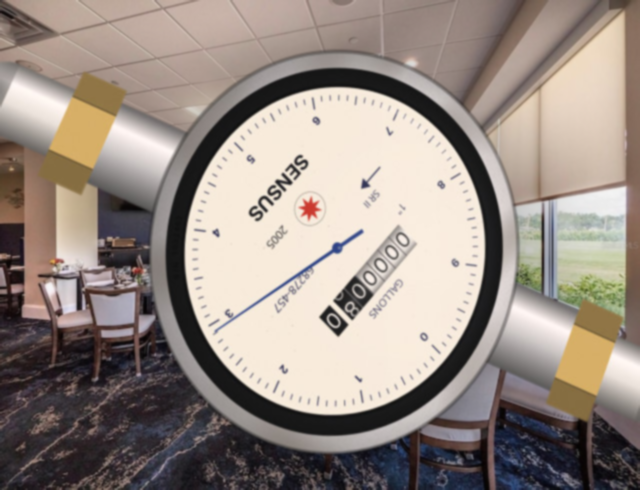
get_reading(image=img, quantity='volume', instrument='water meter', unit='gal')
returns 82.9 gal
